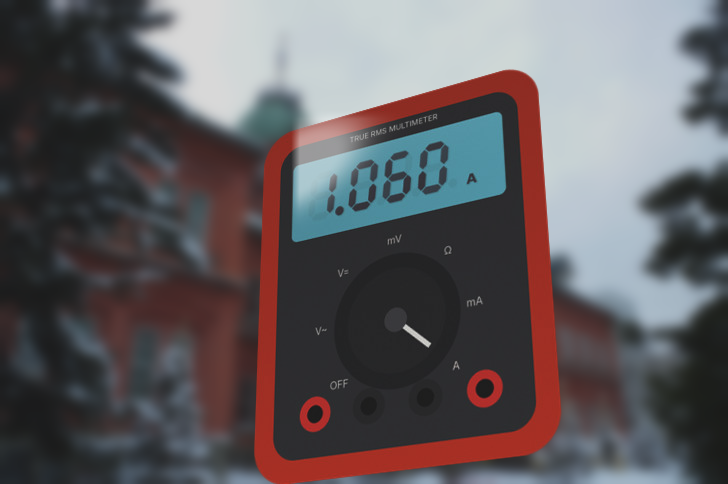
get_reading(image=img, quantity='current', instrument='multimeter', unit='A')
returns 1.060 A
